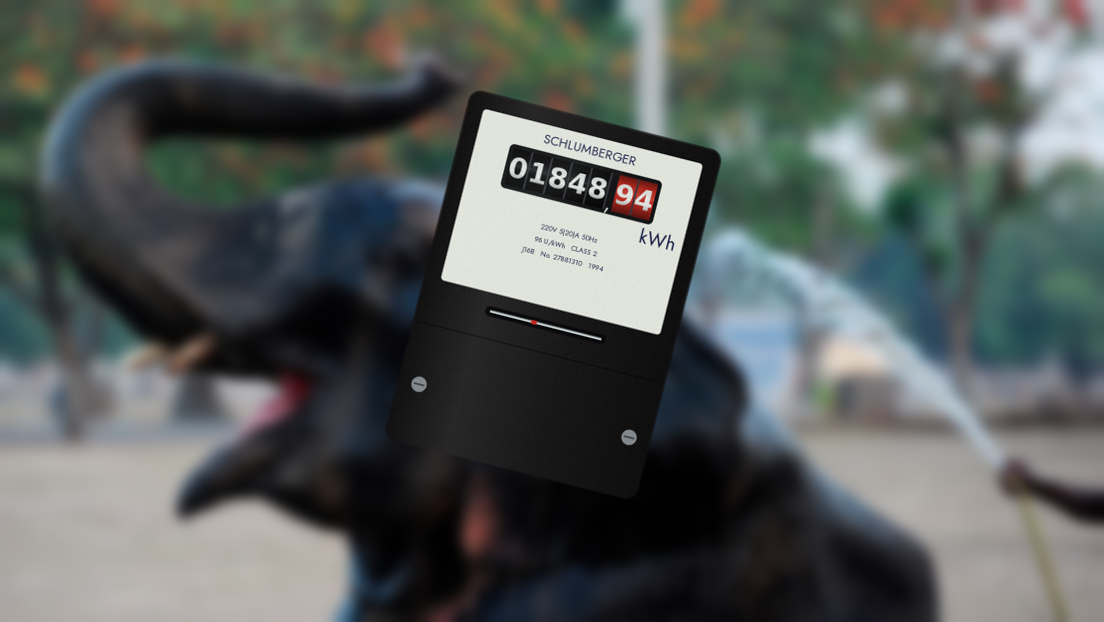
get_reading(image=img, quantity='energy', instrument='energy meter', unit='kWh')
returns 1848.94 kWh
